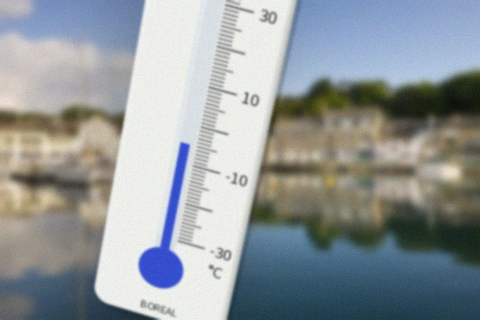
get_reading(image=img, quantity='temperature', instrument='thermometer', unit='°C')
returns -5 °C
